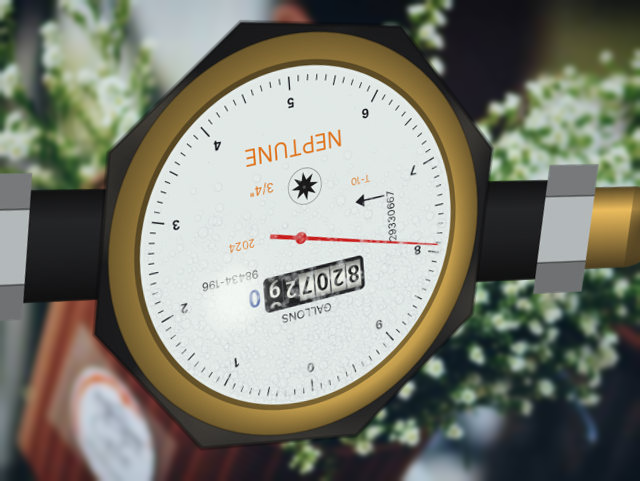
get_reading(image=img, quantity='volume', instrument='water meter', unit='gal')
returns 8207287.9 gal
